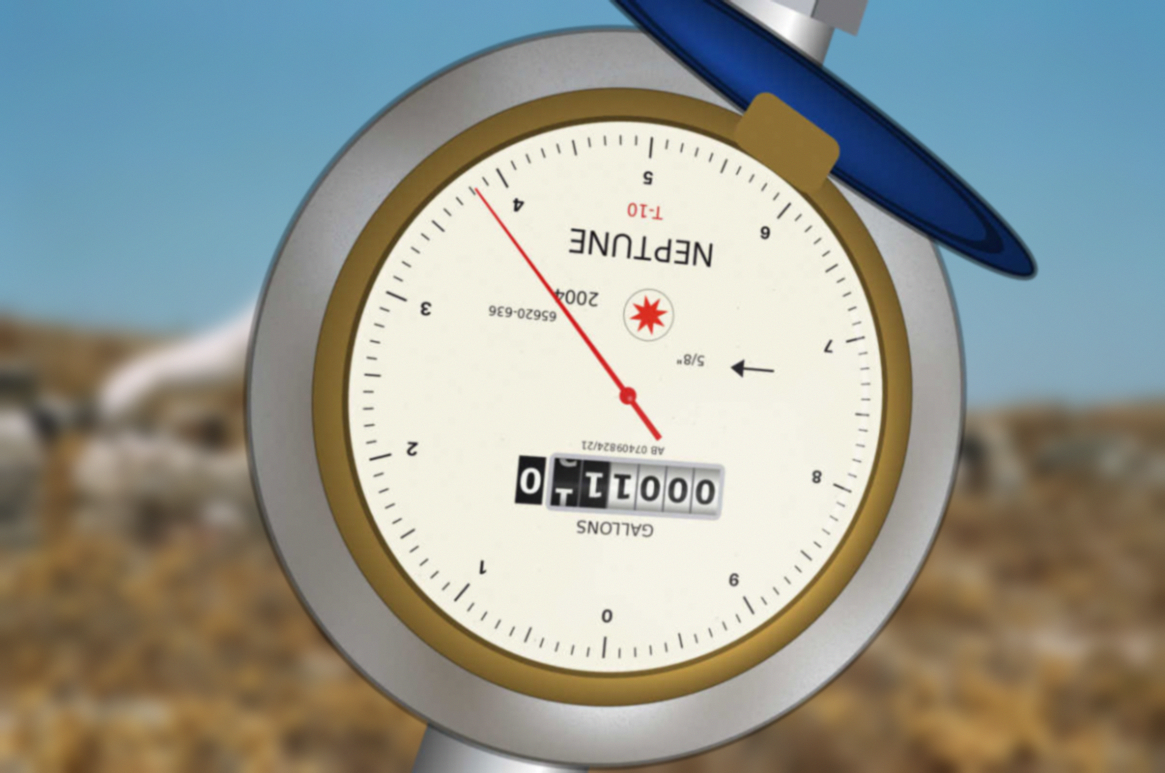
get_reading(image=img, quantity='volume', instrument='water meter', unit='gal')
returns 1113.8 gal
